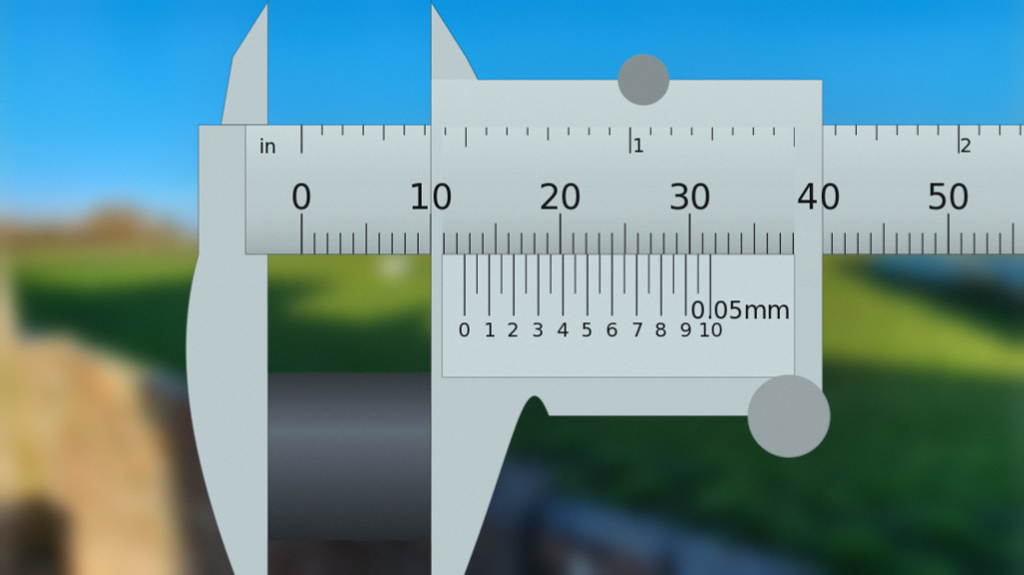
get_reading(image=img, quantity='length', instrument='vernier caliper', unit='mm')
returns 12.6 mm
